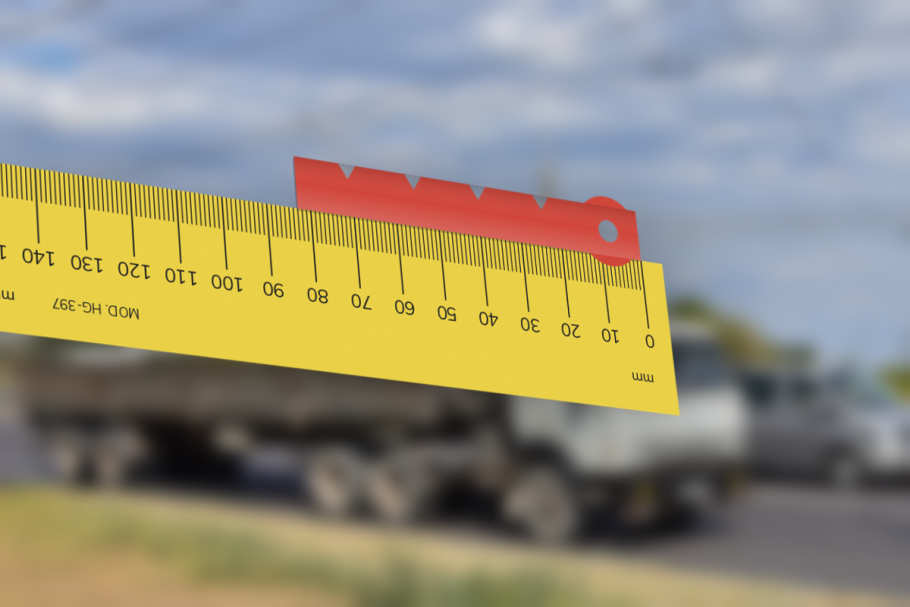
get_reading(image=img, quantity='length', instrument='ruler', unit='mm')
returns 83 mm
